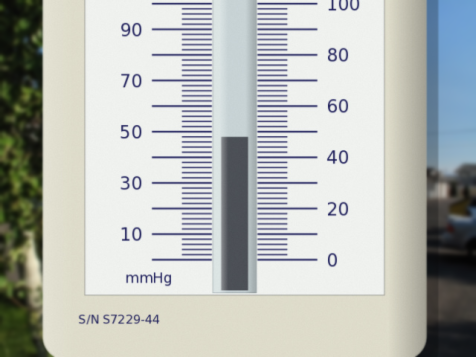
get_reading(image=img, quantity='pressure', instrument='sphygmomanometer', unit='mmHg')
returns 48 mmHg
